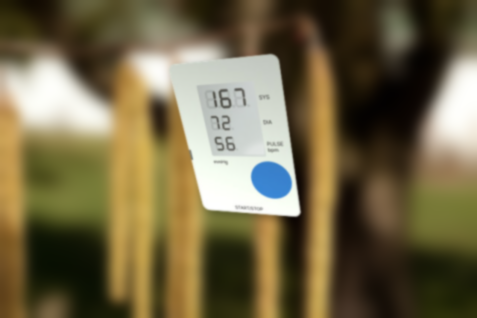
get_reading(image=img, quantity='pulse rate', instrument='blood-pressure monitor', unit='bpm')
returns 56 bpm
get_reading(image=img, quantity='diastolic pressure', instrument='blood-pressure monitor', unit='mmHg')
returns 72 mmHg
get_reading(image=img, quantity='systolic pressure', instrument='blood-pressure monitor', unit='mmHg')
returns 167 mmHg
